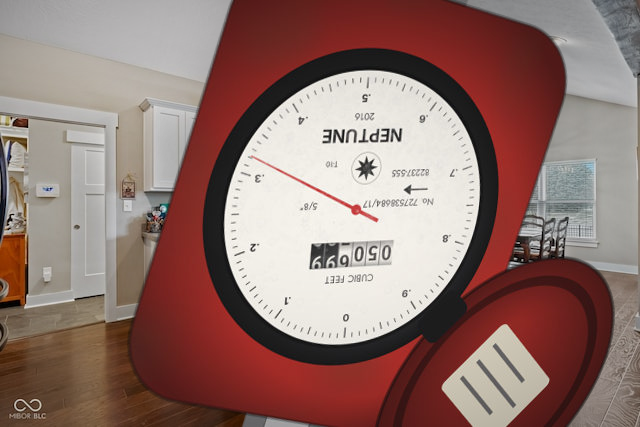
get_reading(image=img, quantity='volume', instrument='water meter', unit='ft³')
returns 50699.32 ft³
